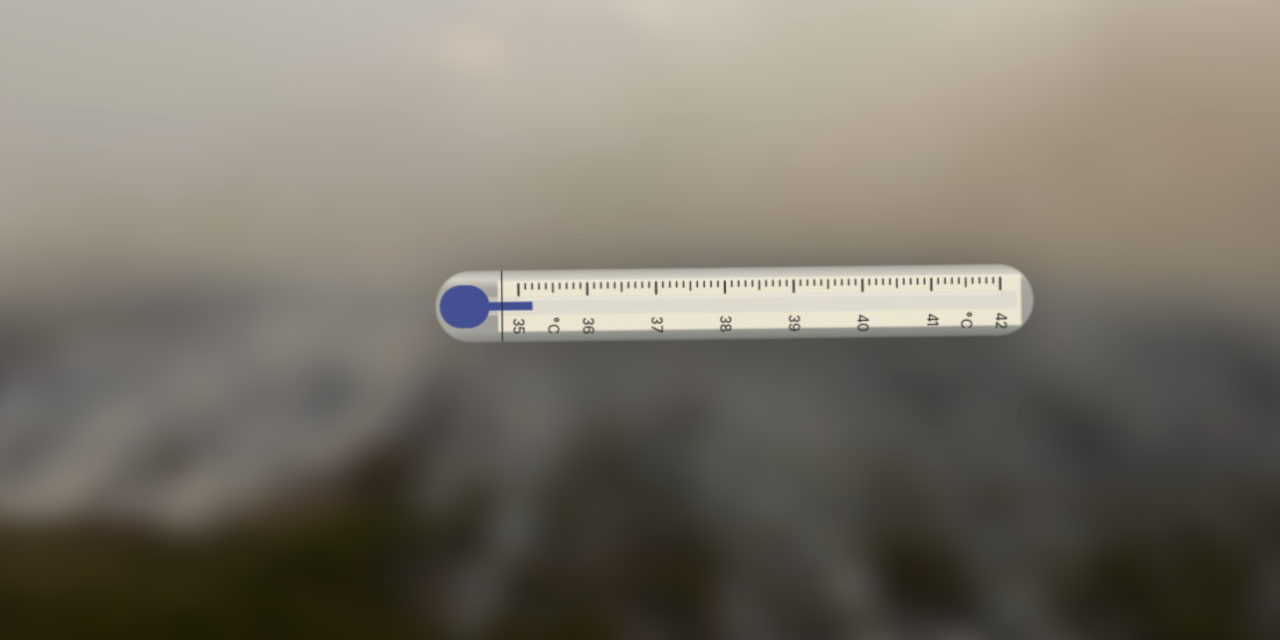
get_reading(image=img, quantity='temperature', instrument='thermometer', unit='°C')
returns 35.2 °C
